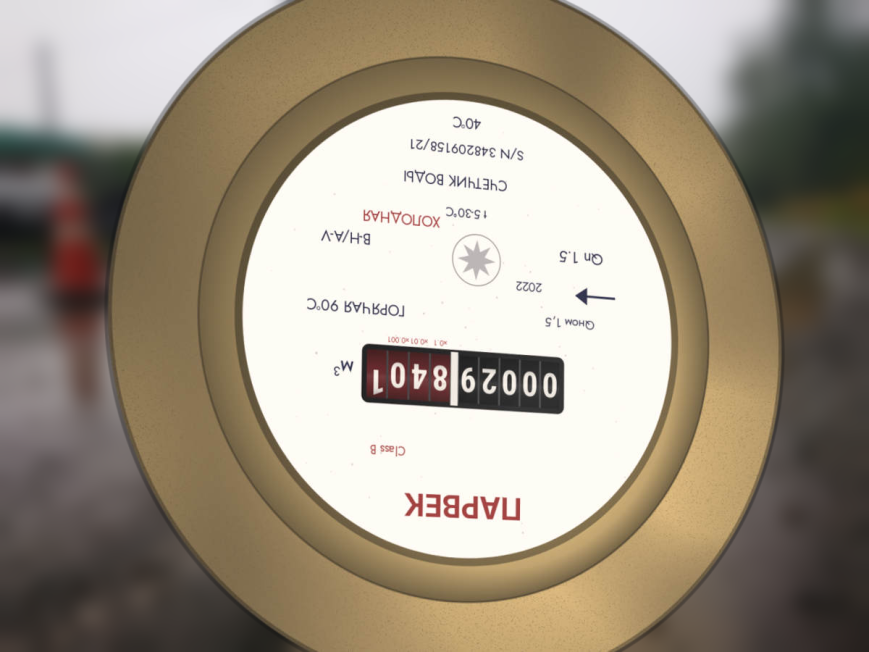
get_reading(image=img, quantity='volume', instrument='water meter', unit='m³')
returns 29.8401 m³
